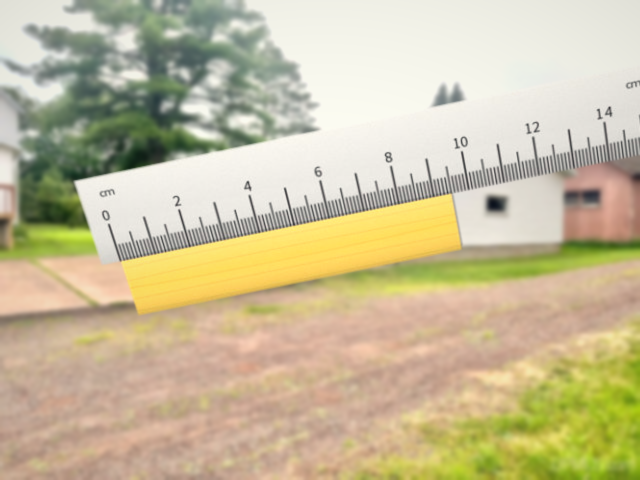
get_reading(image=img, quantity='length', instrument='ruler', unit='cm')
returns 9.5 cm
